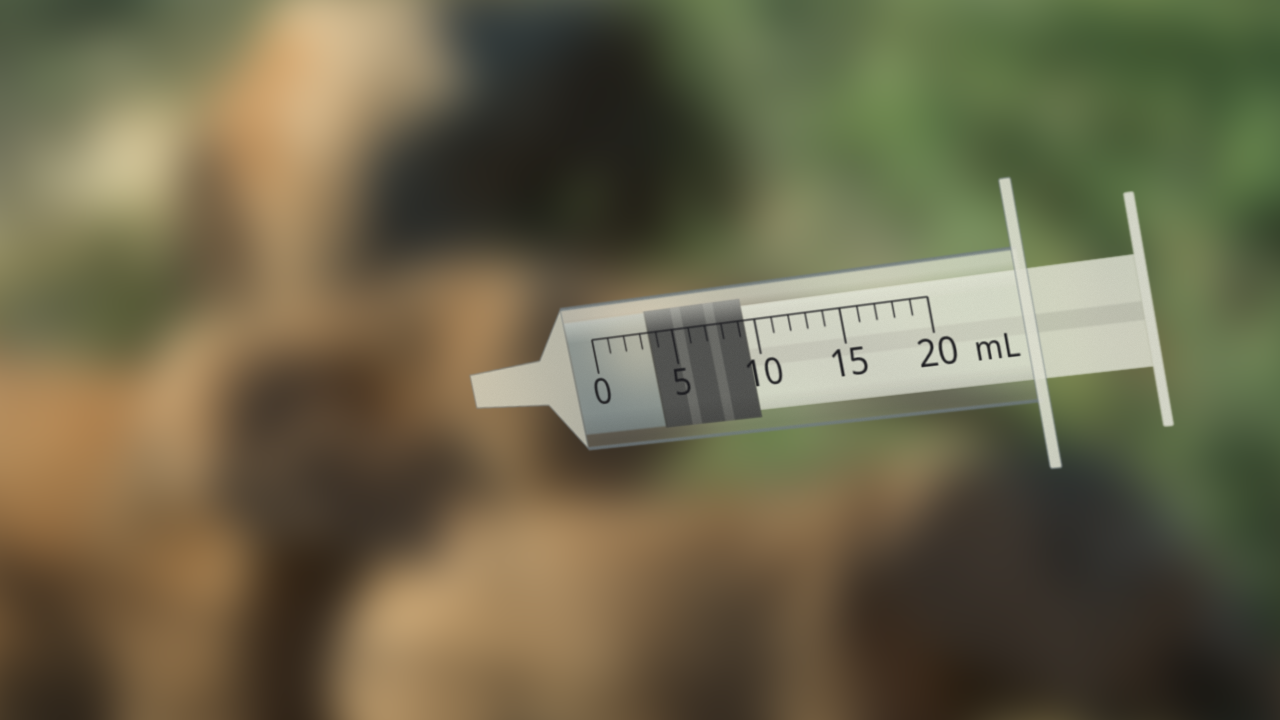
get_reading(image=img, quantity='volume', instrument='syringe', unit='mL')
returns 3.5 mL
